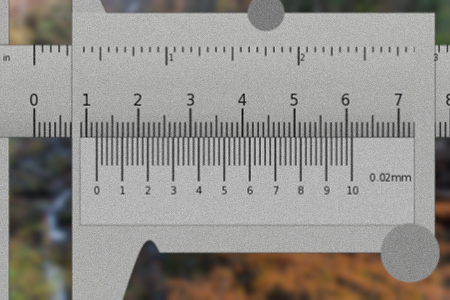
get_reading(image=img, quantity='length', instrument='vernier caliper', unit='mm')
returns 12.0 mm
